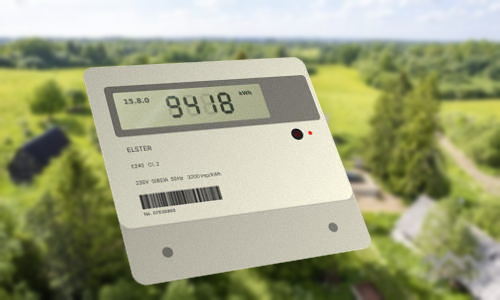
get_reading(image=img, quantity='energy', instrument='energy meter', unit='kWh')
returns 9418 kWh
